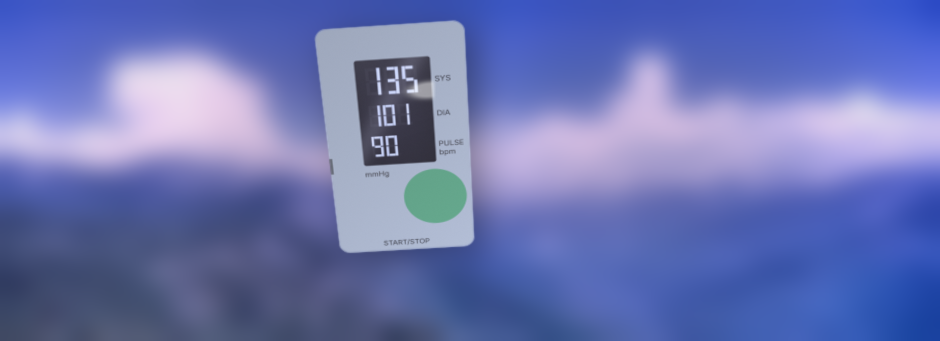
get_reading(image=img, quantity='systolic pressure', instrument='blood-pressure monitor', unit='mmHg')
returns 135 mmHg
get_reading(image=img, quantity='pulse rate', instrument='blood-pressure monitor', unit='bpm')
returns 90 bpm
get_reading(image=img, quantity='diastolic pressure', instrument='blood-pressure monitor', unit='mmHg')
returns 101 mmHg
